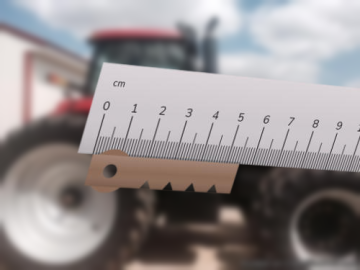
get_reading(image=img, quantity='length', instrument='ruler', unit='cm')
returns 5.5 cm
